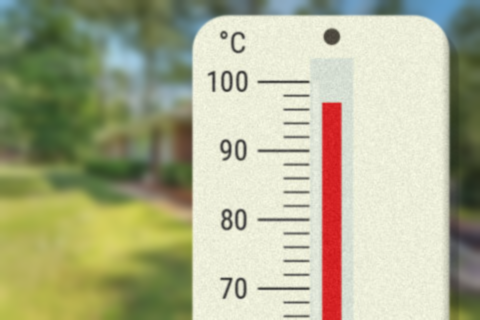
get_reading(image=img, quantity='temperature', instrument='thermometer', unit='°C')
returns 97 °C
